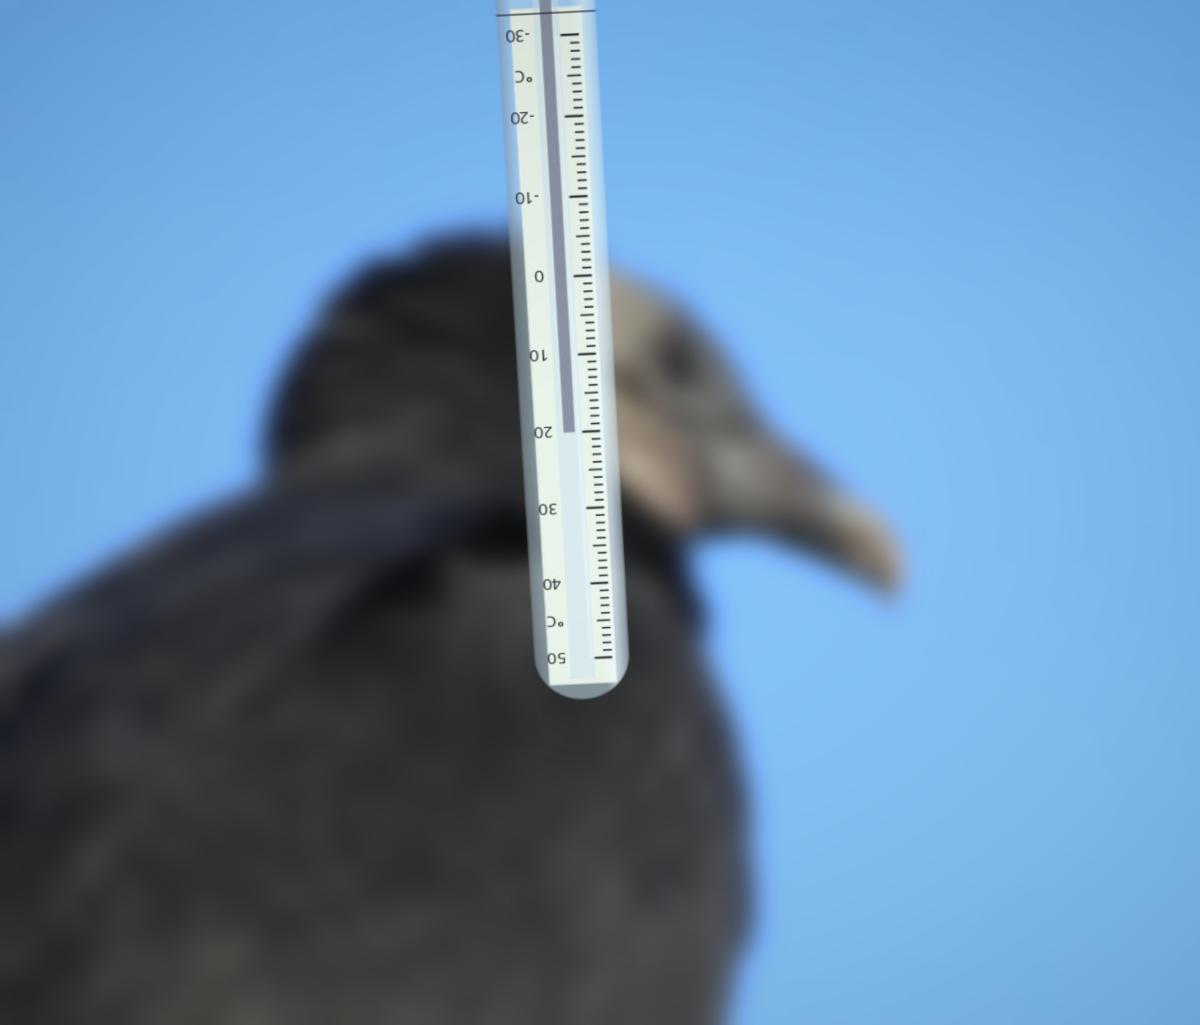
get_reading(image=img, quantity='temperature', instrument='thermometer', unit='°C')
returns 20 °C
